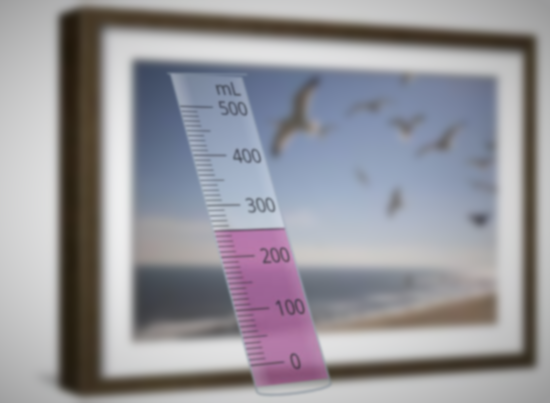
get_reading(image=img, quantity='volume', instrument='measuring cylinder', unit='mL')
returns 250 mL
